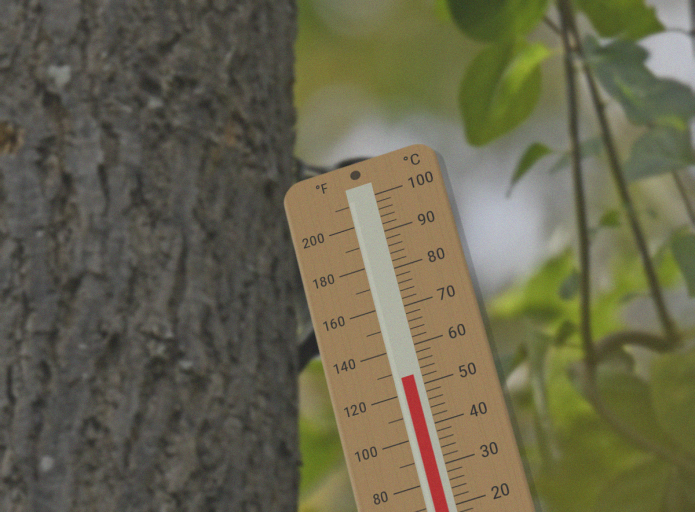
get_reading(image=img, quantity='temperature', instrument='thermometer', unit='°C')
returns 53 °C
